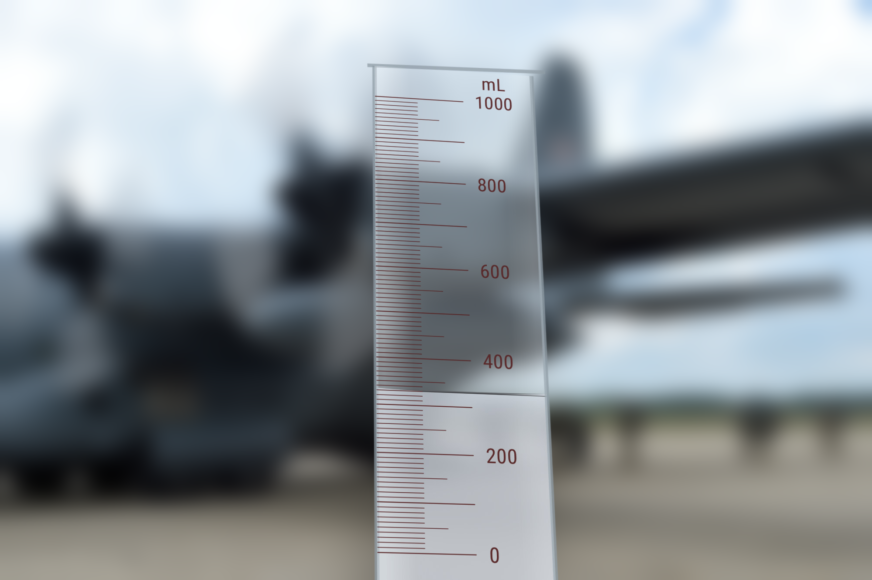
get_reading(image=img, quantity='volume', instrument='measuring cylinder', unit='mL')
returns 330 mL
